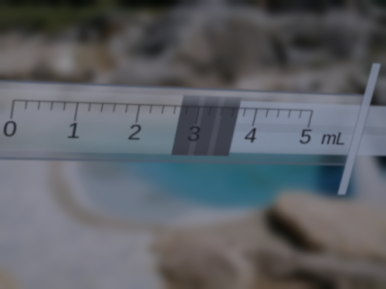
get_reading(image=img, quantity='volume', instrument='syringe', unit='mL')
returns 2.7 mL
